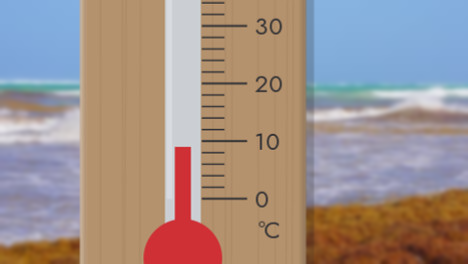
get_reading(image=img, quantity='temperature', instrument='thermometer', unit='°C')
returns 9 °C
